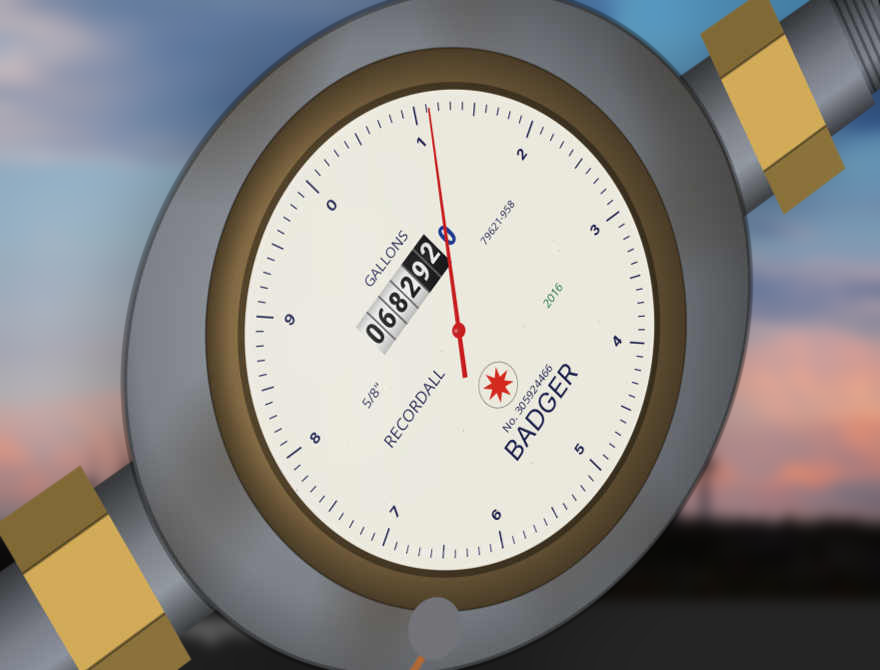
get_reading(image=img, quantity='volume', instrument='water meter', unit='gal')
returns 682921.1 gal
